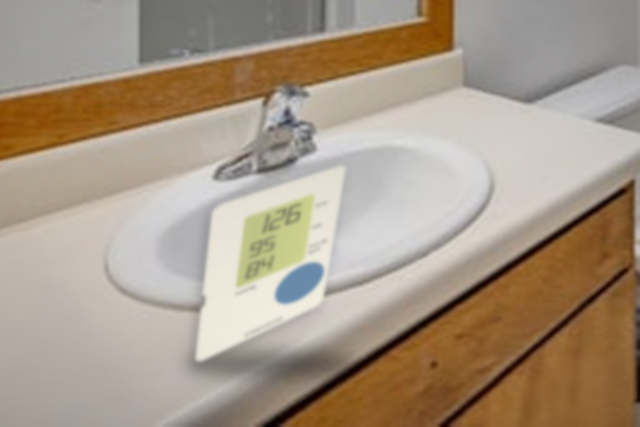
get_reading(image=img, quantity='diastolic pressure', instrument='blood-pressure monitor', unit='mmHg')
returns 95 mmHg
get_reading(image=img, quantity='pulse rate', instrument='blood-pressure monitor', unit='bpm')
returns 84 bpm
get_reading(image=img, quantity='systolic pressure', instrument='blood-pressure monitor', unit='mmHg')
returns 126 mmHg
